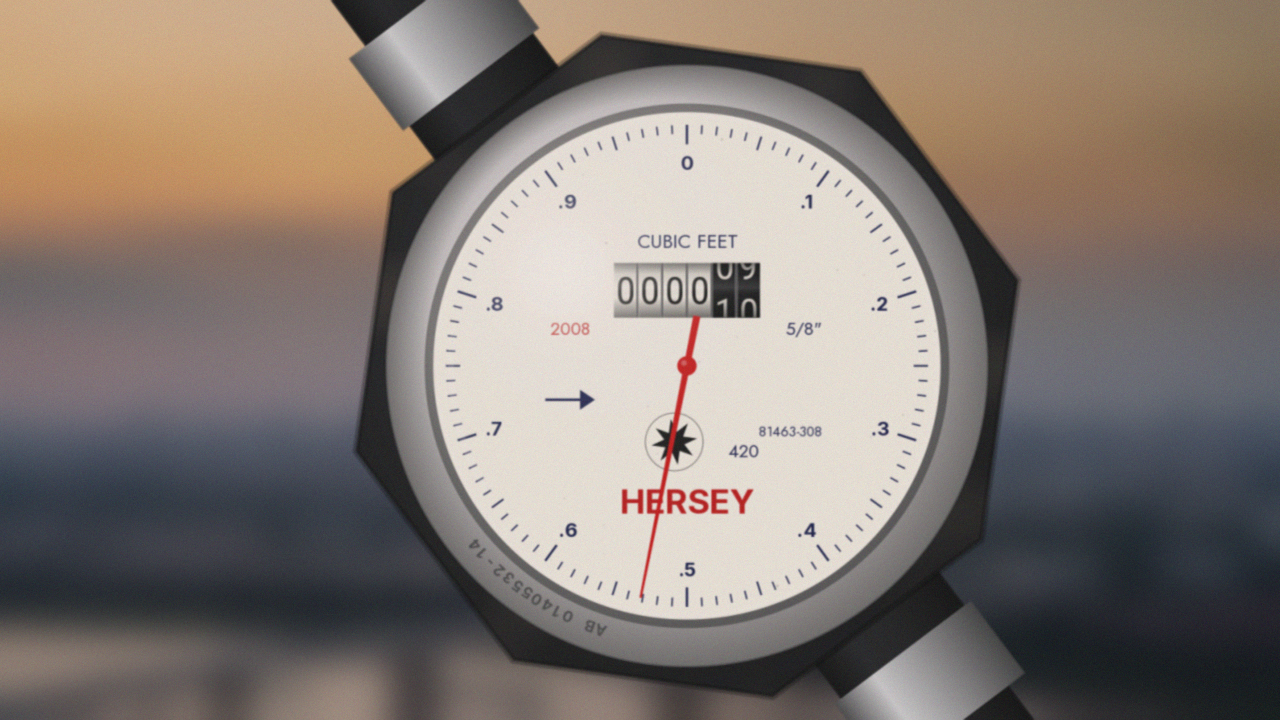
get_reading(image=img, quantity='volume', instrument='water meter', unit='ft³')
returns 9.53 ft³
